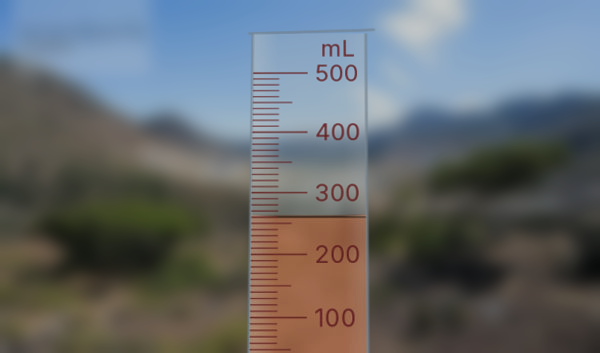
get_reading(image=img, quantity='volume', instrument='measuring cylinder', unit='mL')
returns 260 mL
